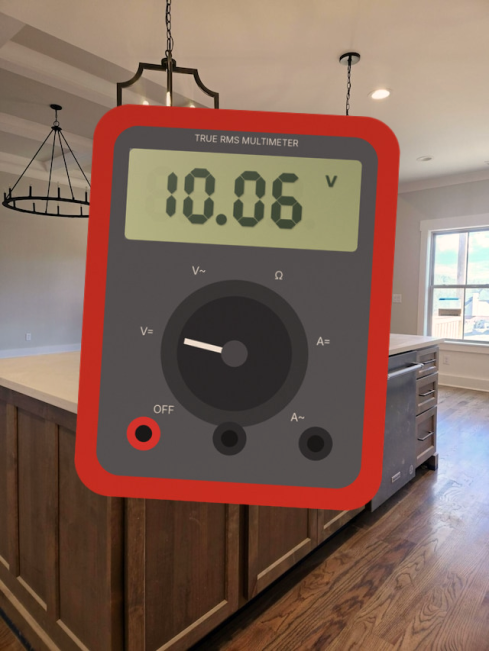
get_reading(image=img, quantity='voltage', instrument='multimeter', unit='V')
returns 10.06 V
